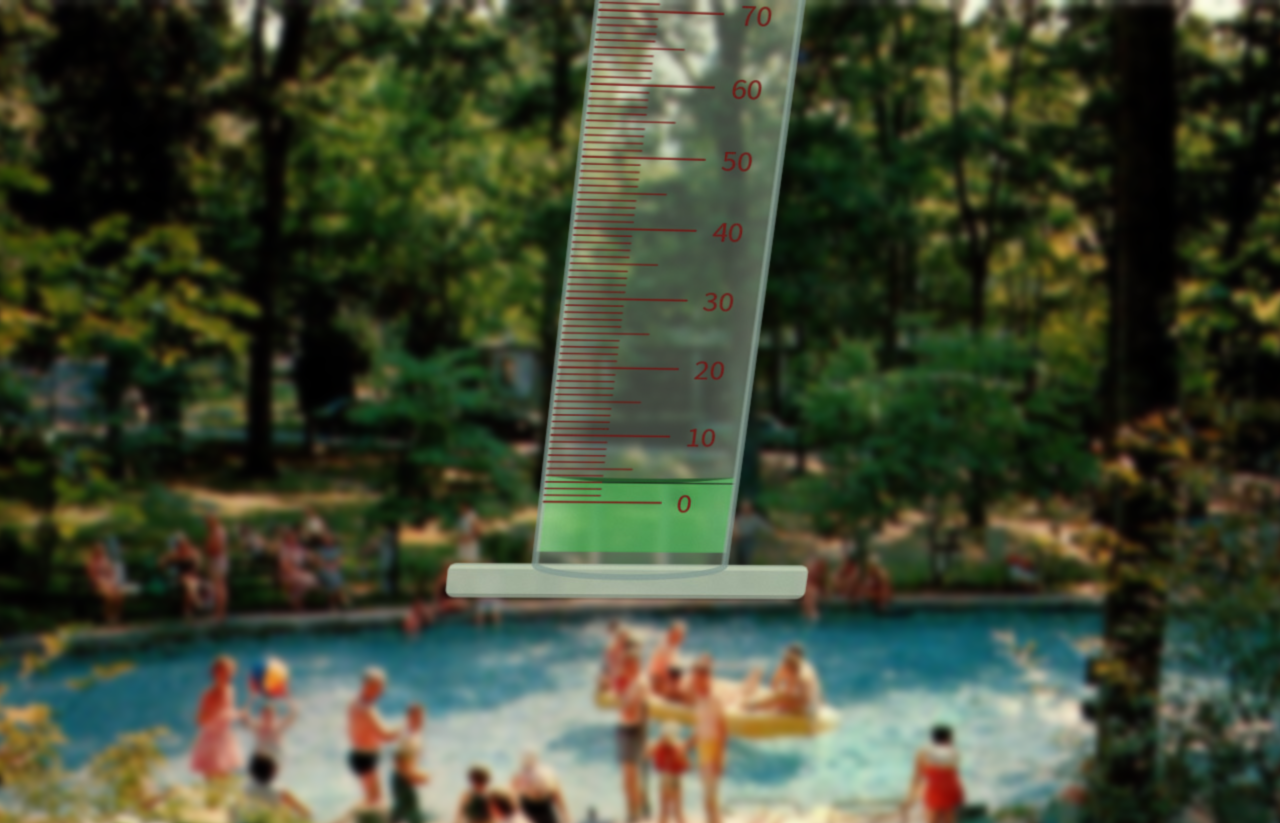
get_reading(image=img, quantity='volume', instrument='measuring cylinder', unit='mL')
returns 3 mL
